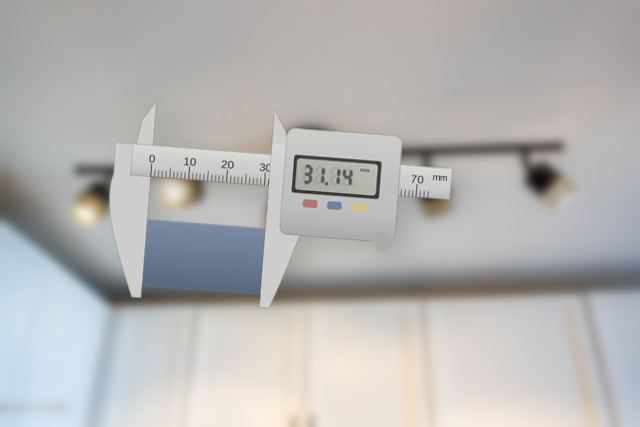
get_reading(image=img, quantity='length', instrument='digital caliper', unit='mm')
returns 31.14 mm
